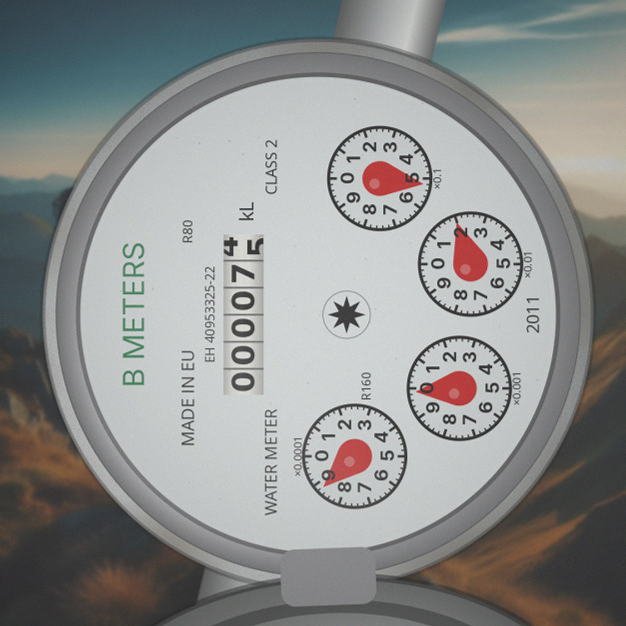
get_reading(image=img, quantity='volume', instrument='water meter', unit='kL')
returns 74.5198 kL
